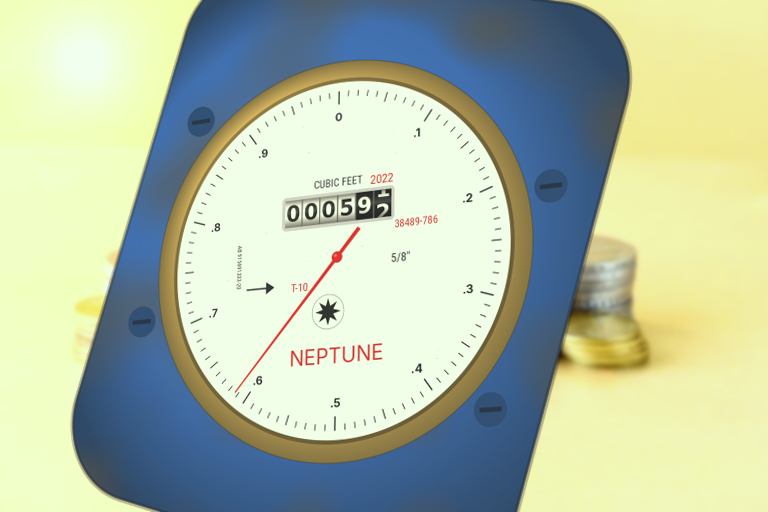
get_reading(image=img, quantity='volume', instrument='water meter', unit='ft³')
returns 591.61 ft³
